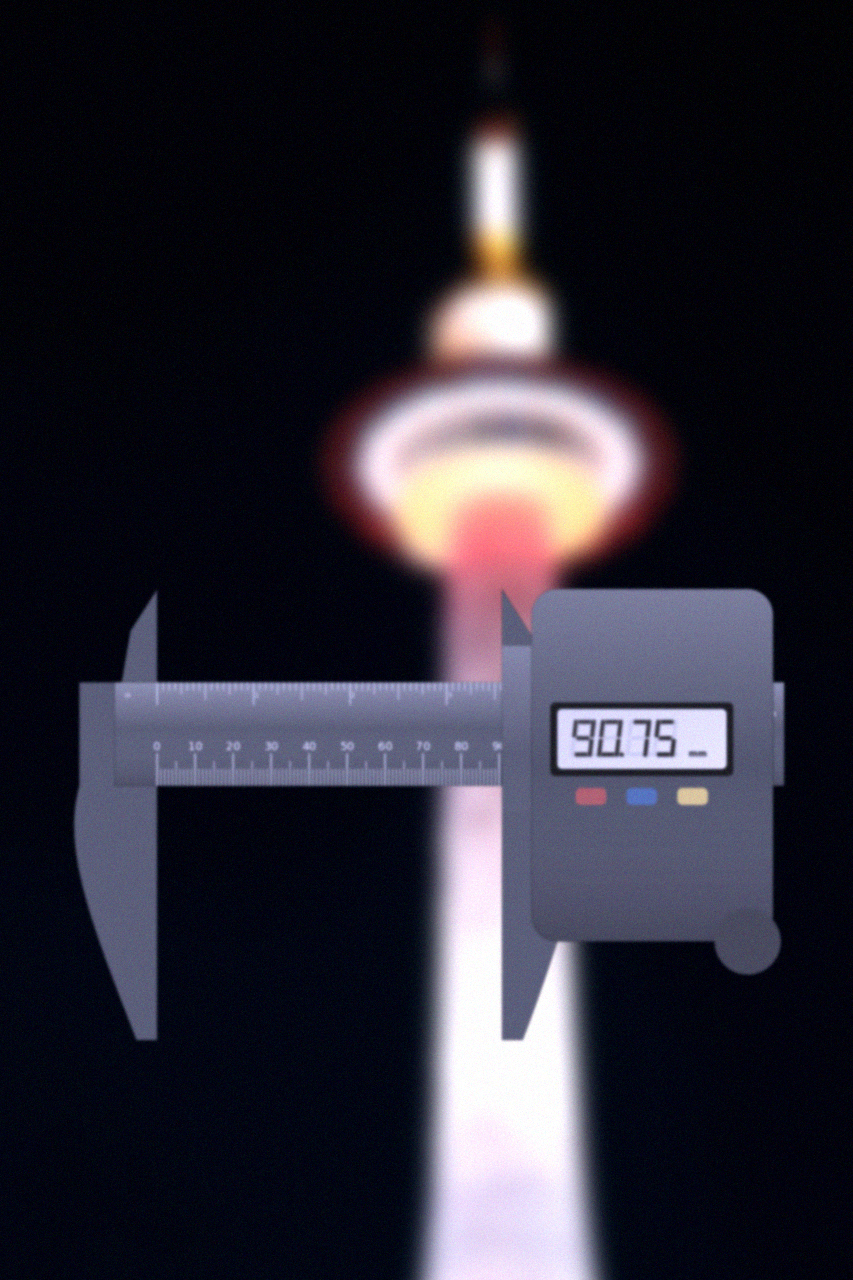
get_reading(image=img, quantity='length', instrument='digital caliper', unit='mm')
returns 90.75 mm
